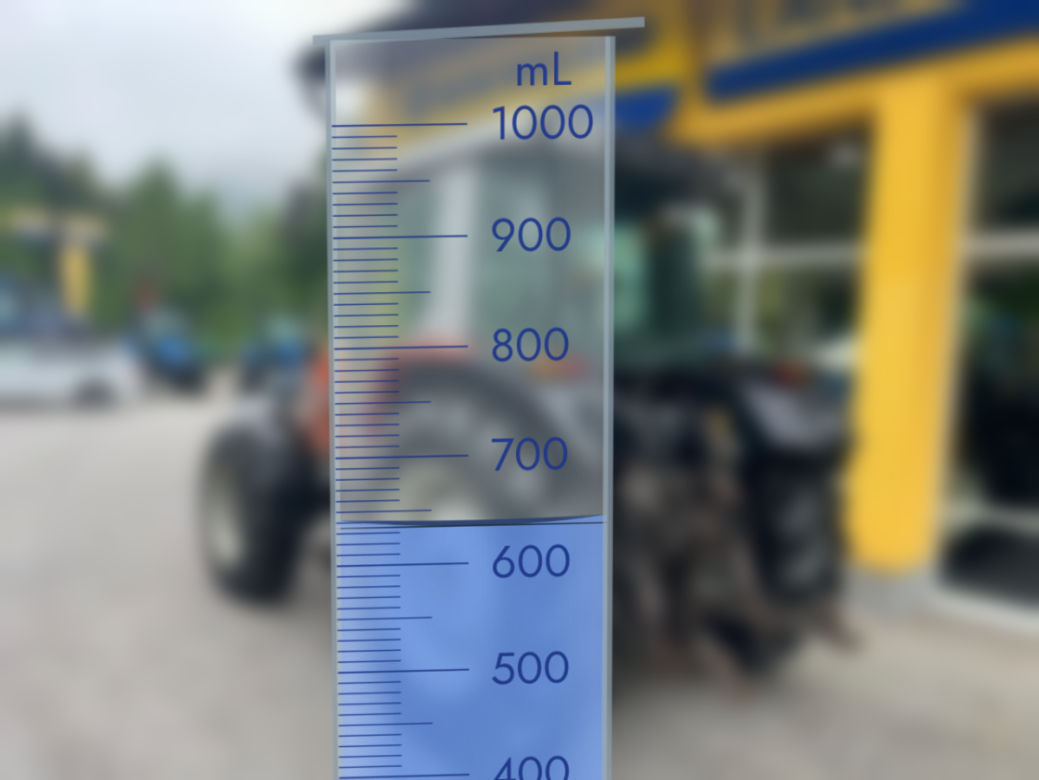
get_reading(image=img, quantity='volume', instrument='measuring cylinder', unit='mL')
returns 635 mL
